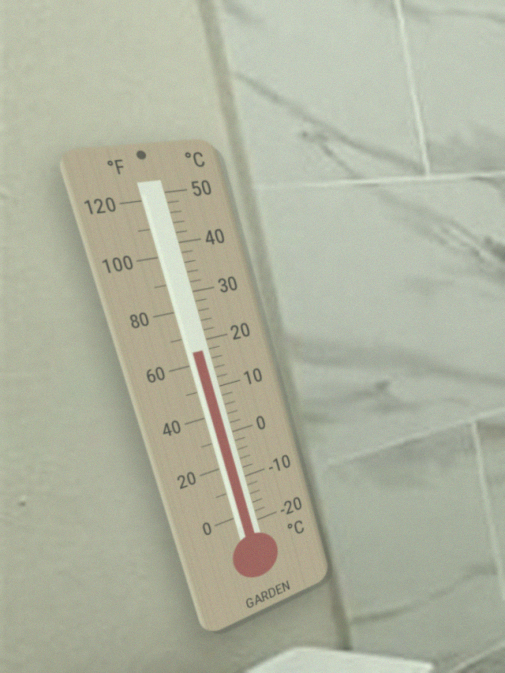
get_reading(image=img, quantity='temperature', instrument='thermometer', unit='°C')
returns 18 °C
